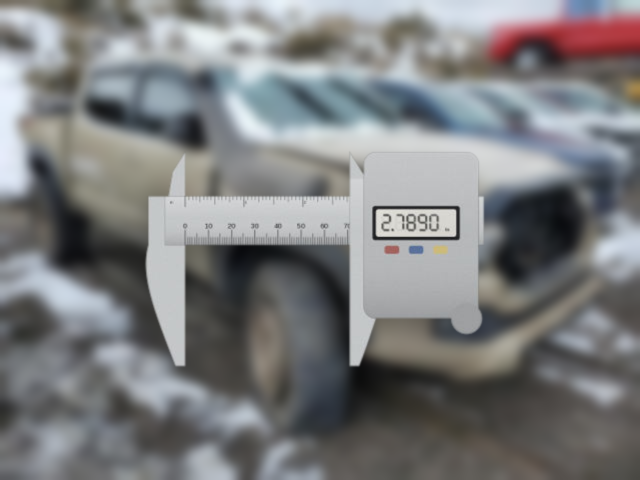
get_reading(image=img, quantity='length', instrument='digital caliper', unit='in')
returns 2.7890 in
